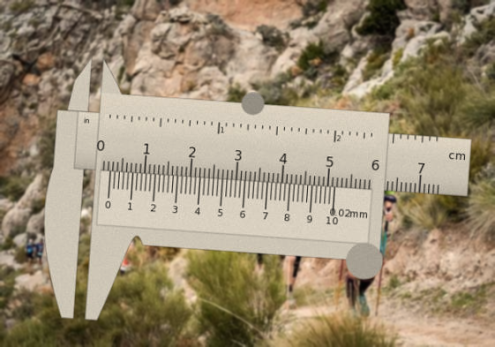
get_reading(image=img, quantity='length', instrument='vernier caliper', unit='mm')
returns 2.5 mm
